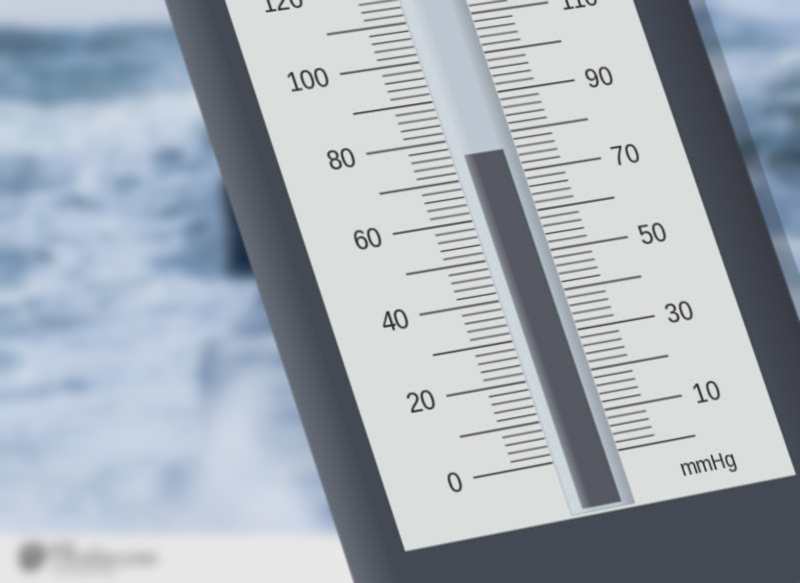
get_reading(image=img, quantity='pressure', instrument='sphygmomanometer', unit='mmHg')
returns 76 mmHg
